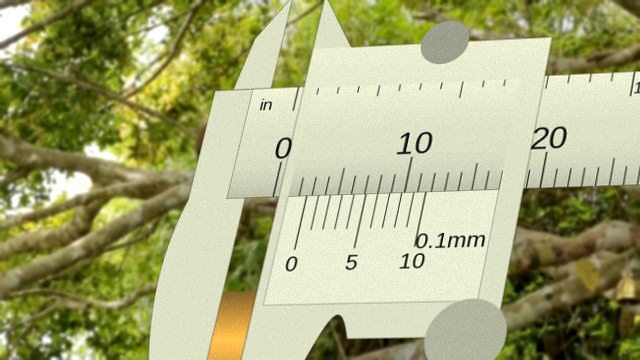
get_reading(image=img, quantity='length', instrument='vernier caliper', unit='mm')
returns 2.6 mm
